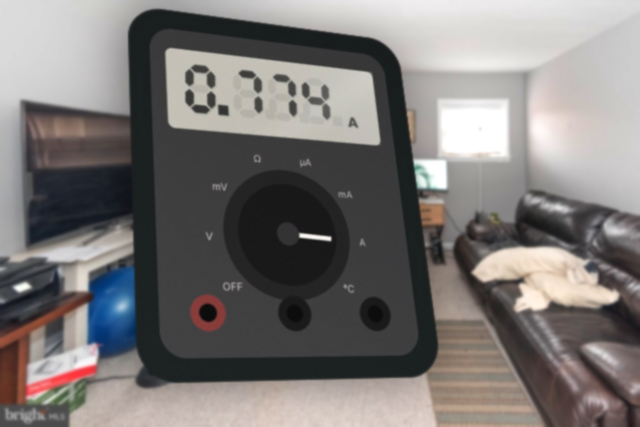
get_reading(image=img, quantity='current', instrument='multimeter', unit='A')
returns 0.774 A
